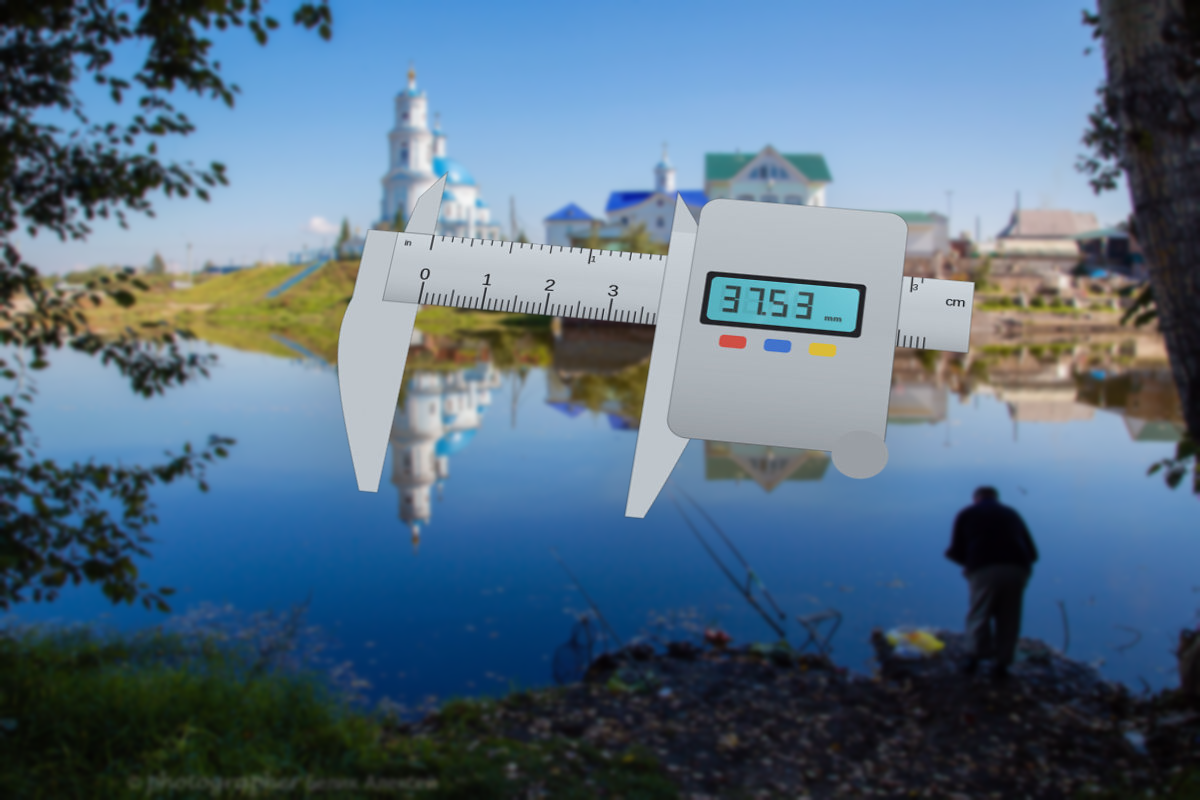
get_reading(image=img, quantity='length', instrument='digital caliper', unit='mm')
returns 37.53 mm
